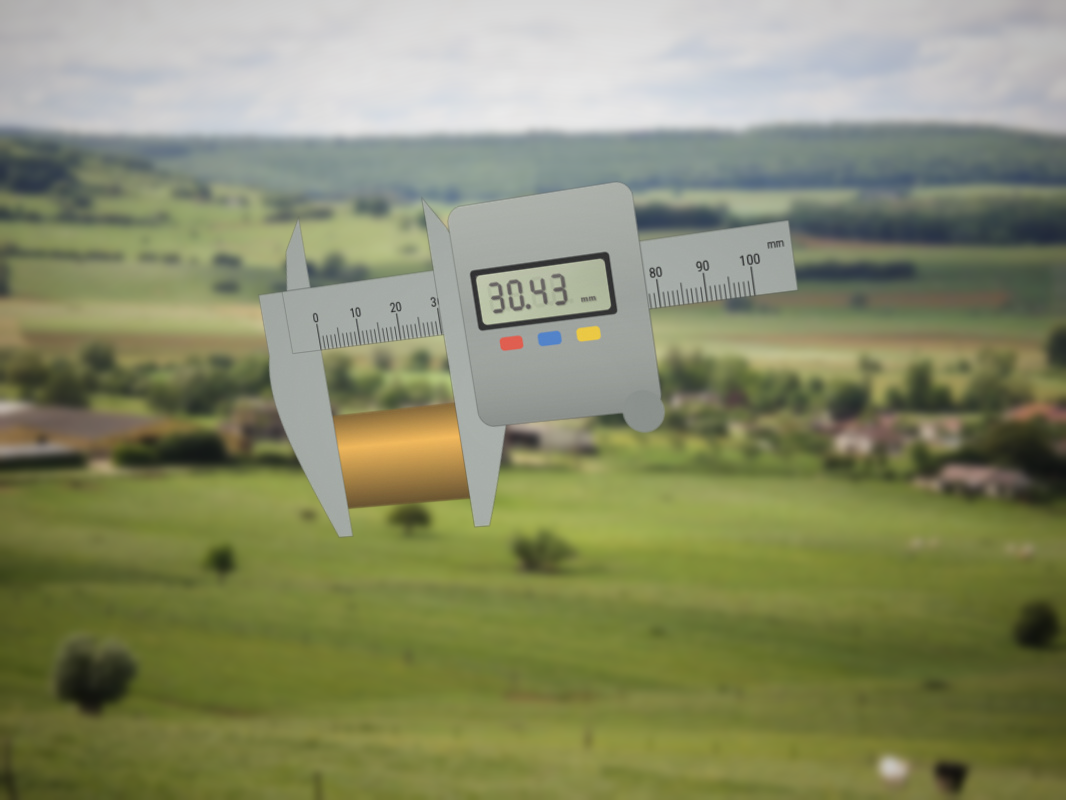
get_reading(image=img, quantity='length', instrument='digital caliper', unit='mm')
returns 30.43 mm
